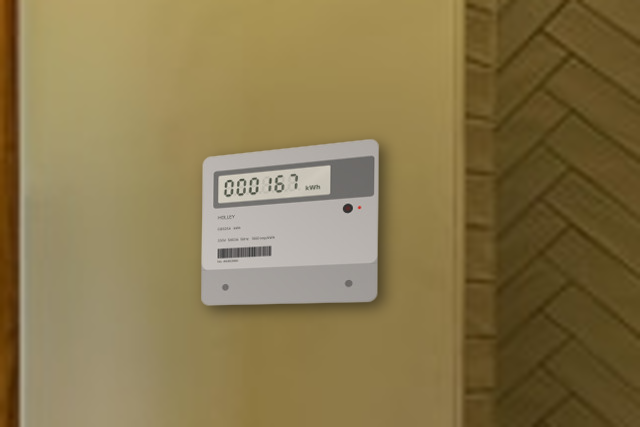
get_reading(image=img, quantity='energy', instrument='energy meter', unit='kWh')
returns 167 kWh
